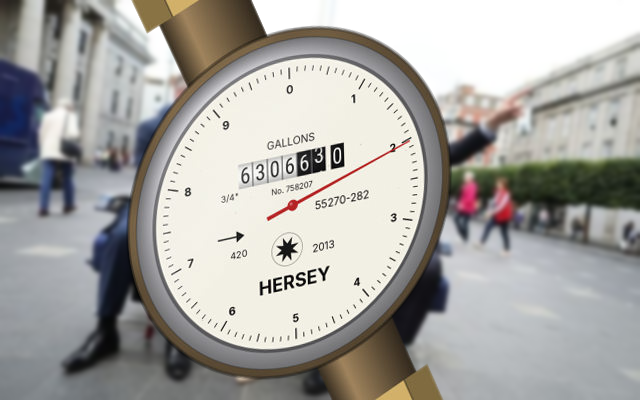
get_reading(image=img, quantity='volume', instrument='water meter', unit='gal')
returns 6306632.0 gal
